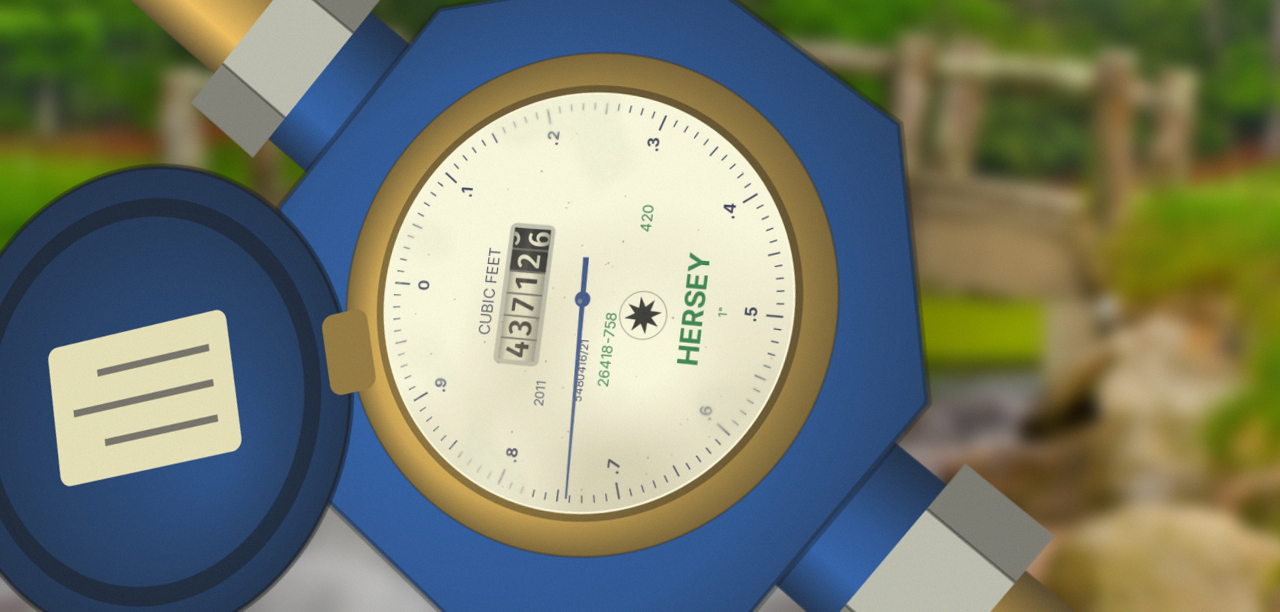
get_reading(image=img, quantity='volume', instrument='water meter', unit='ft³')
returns 437125.74 ft³
